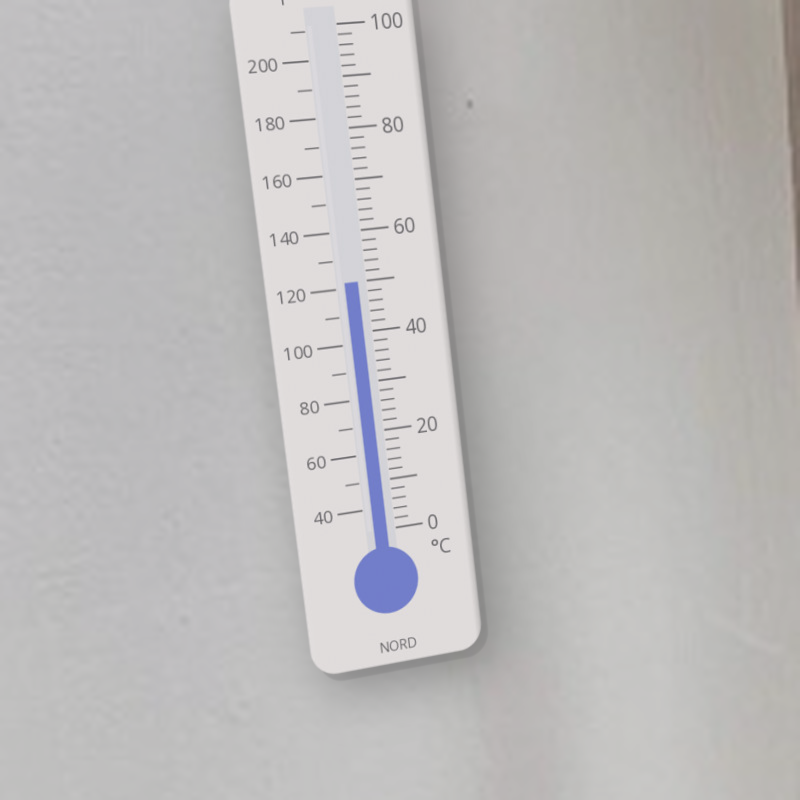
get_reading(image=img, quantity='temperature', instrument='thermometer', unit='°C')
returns 50 °C
